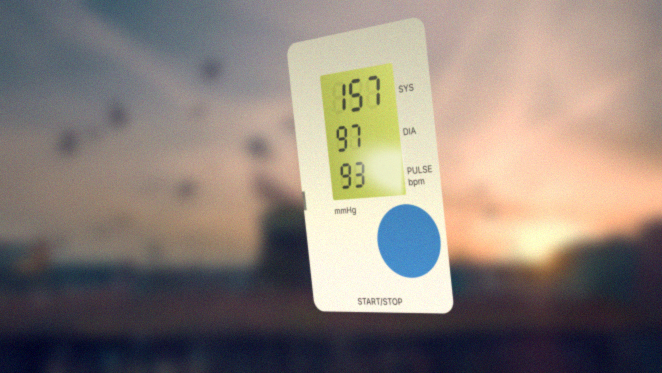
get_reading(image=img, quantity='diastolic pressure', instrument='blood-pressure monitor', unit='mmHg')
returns 97 mmHg
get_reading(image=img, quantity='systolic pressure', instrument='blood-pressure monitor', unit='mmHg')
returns 157 mmHg
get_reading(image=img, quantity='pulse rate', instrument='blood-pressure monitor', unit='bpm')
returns 93 bpm
